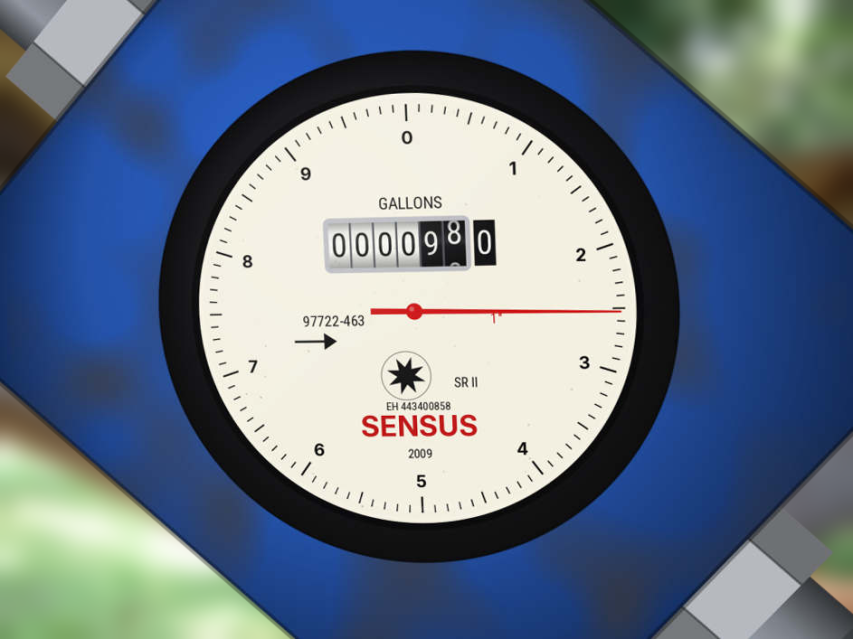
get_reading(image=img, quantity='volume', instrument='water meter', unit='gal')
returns 982.5 gal
